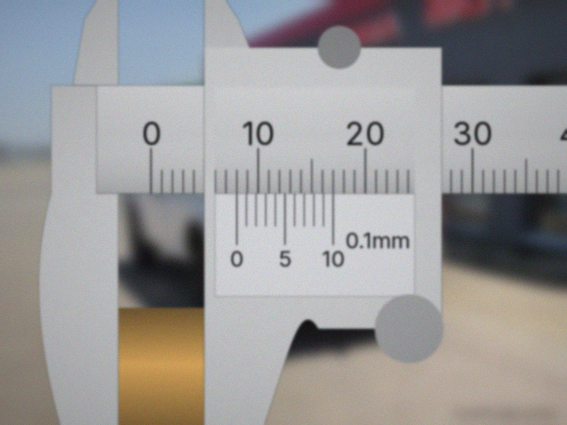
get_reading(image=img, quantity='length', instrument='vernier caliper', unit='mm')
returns 8.0 mm
